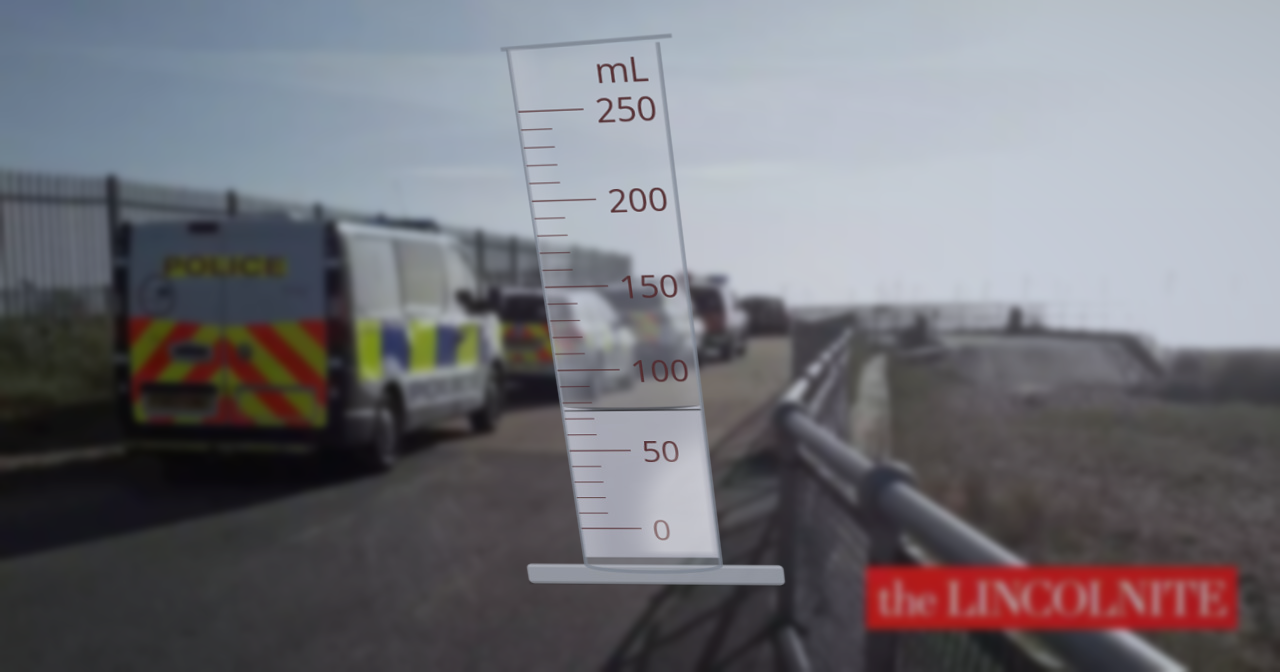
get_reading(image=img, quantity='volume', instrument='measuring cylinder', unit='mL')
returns 75 mL
